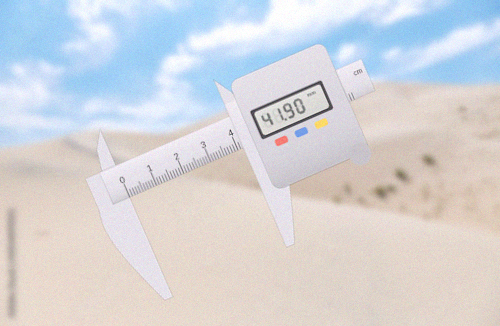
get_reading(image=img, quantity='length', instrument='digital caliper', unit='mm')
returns 41.90 mm
